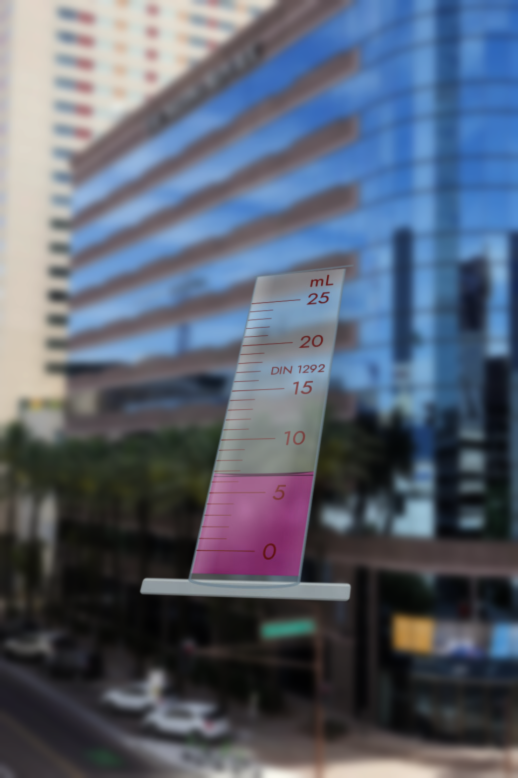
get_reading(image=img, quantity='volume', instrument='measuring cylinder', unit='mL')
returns 6.5 mL
